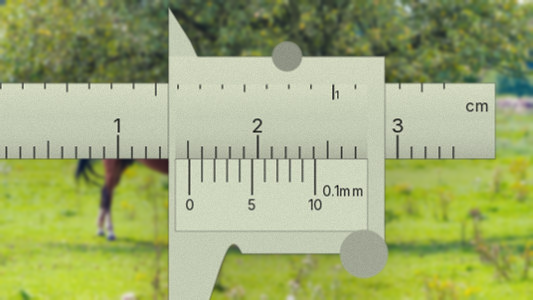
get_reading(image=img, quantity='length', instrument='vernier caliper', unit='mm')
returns 15.1 mm
